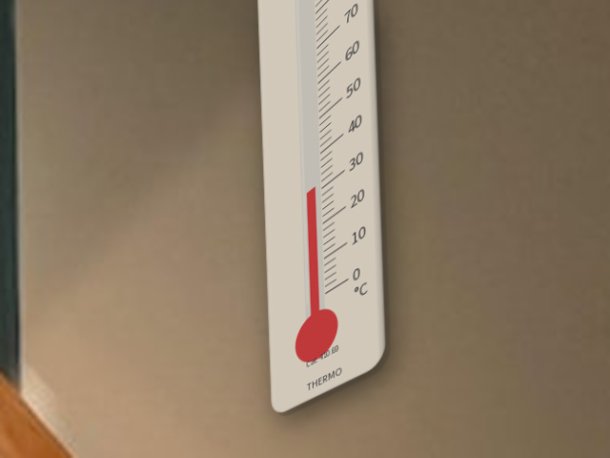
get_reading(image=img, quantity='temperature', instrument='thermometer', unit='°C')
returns 32 °C
